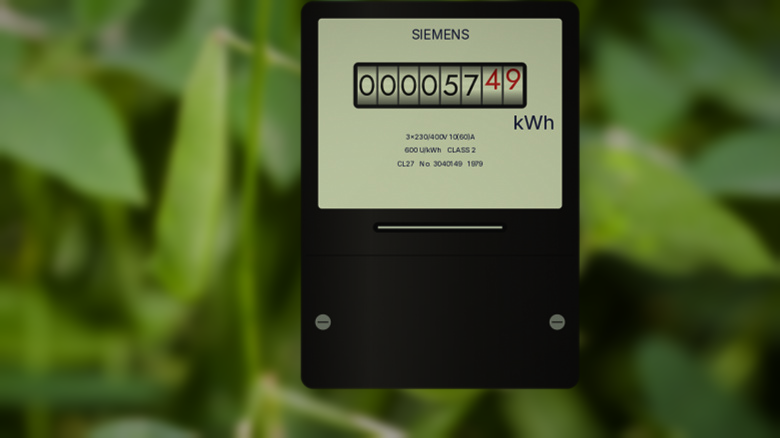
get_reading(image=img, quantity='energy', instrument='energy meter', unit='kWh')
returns 57.49 kWh
